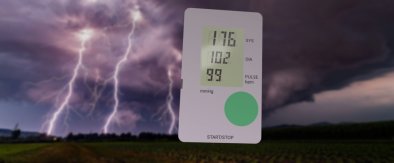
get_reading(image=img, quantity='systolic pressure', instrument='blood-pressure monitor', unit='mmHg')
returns 176 mmHg
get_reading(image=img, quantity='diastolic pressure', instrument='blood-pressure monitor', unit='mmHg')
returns 102 mmHg
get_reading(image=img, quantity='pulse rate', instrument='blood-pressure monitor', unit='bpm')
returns 99 bpm
